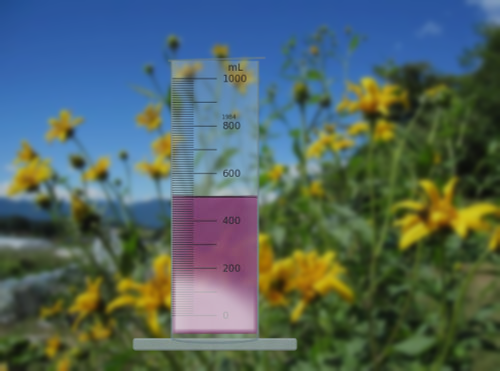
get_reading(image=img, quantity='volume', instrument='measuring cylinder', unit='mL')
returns 500 mL
